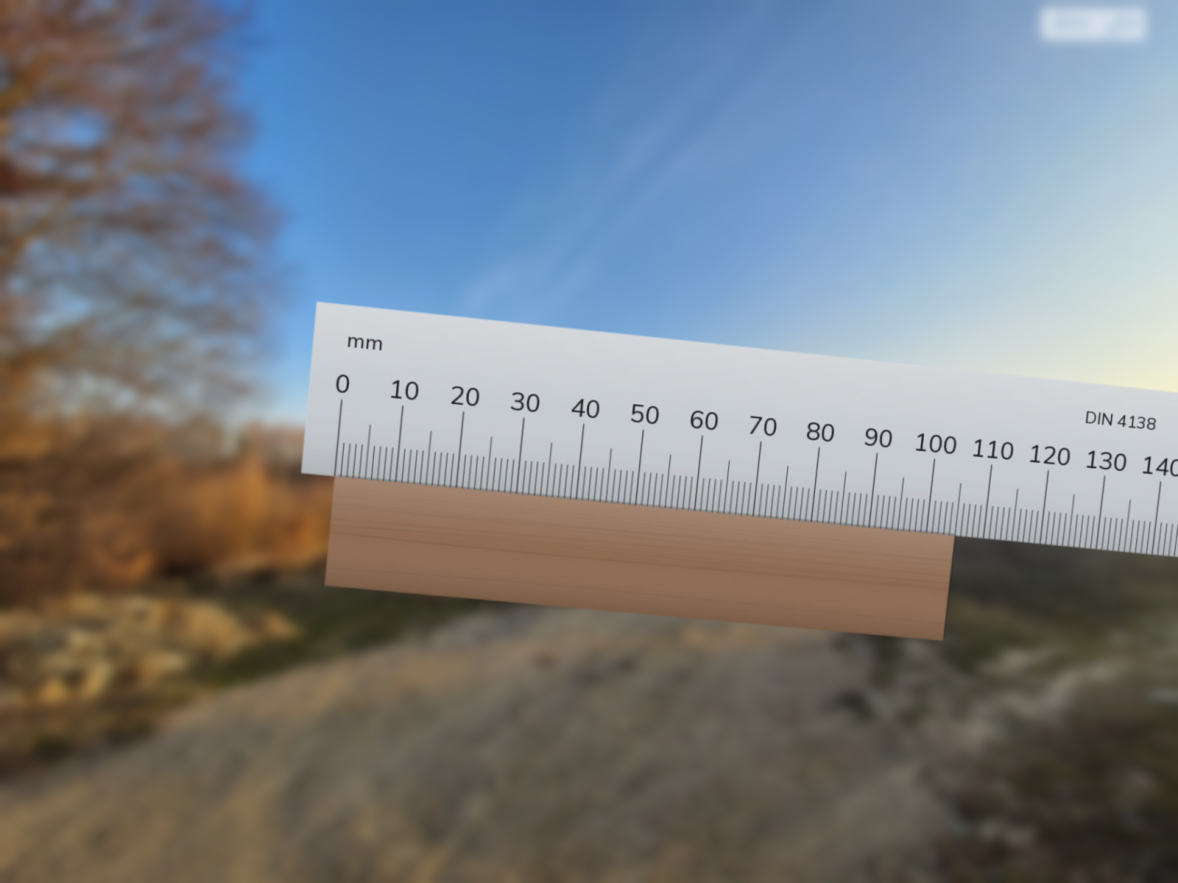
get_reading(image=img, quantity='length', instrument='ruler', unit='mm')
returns 105 mm
